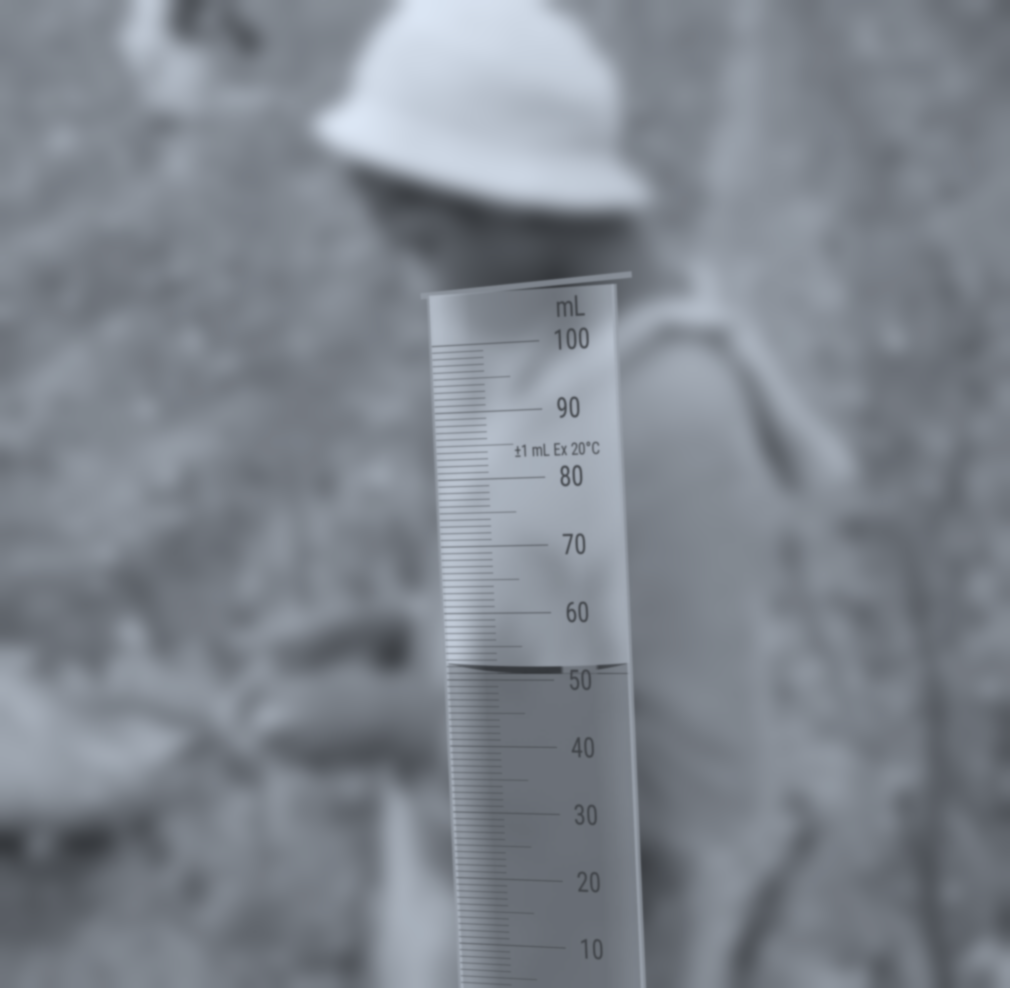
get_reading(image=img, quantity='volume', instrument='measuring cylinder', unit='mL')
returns 51 mL
